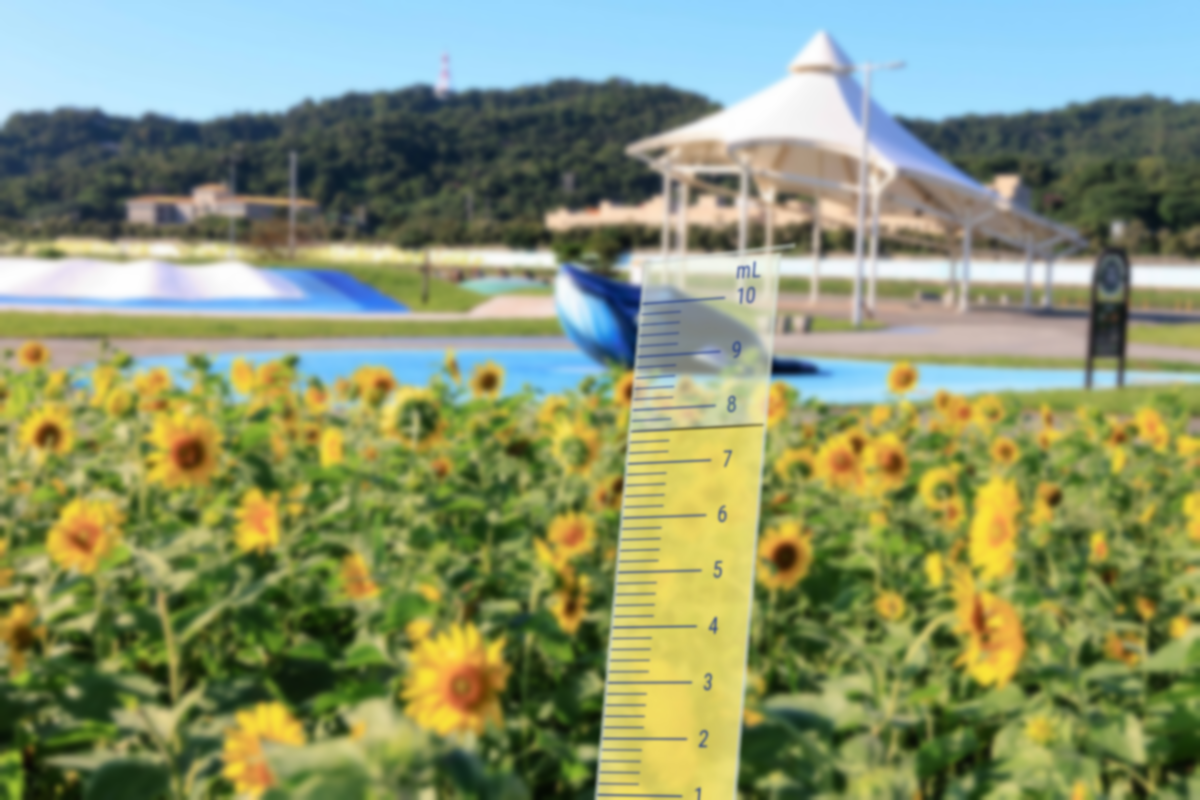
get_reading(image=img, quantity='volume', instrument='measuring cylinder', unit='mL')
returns 7.6 mL
